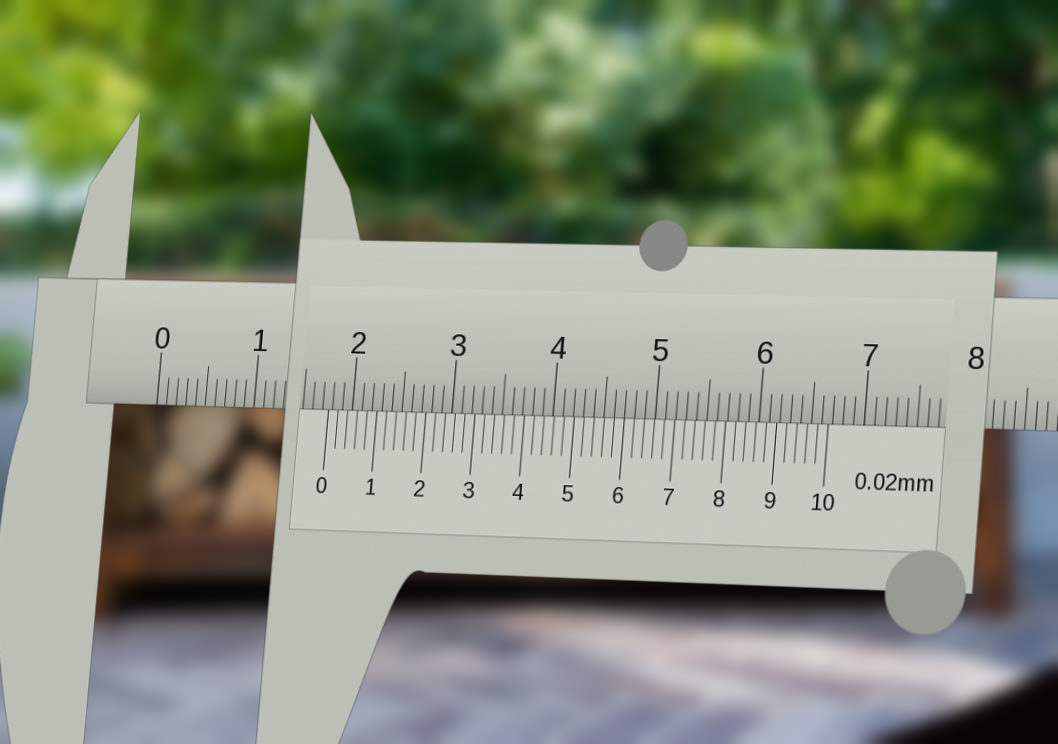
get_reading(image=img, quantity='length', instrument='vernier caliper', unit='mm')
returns 17.6 mm
